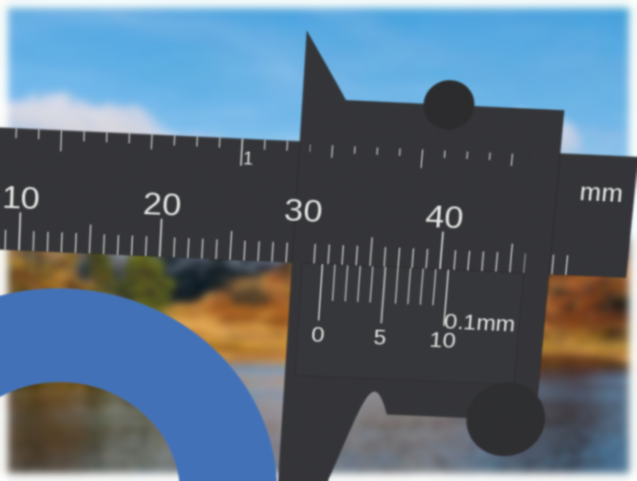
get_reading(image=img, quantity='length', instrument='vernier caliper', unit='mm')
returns 31.6 mm
